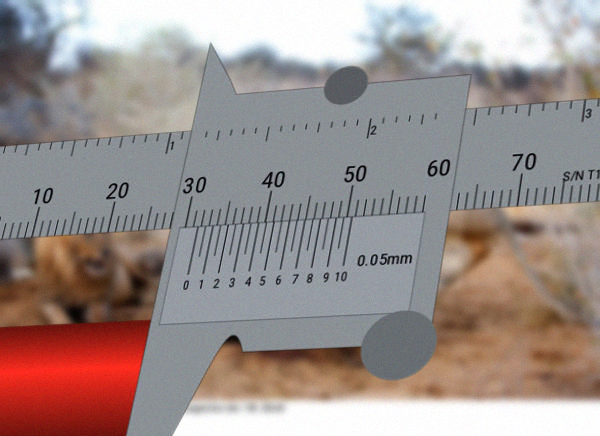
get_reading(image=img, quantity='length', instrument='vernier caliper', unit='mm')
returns 31.6 mm
